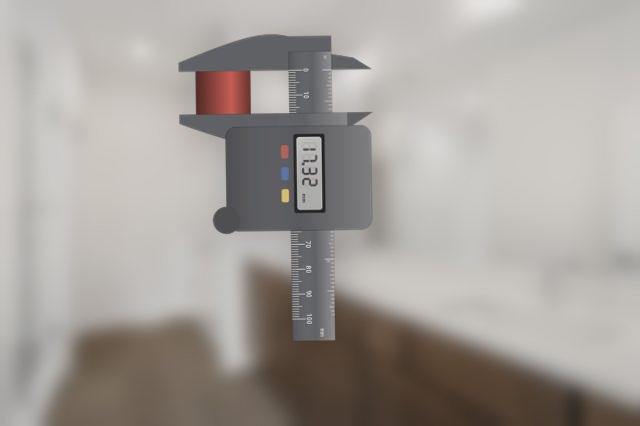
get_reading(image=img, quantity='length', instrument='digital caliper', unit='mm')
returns 17.32 mm
